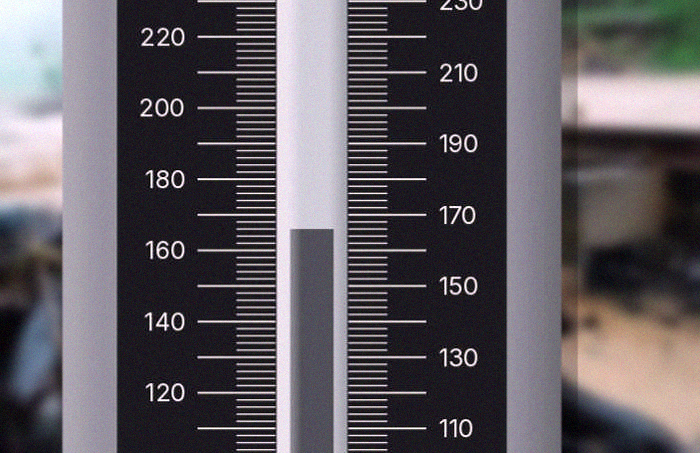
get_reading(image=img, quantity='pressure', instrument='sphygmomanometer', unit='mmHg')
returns 166 mmHg
